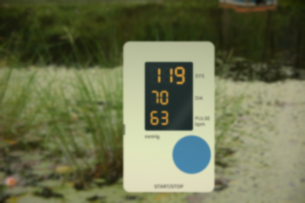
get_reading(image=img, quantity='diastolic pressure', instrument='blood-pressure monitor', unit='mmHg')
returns 70 mmHg
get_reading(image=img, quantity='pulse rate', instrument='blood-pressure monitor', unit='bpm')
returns 63 bpm
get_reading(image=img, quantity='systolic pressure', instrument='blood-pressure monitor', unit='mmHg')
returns 119 mmHg
